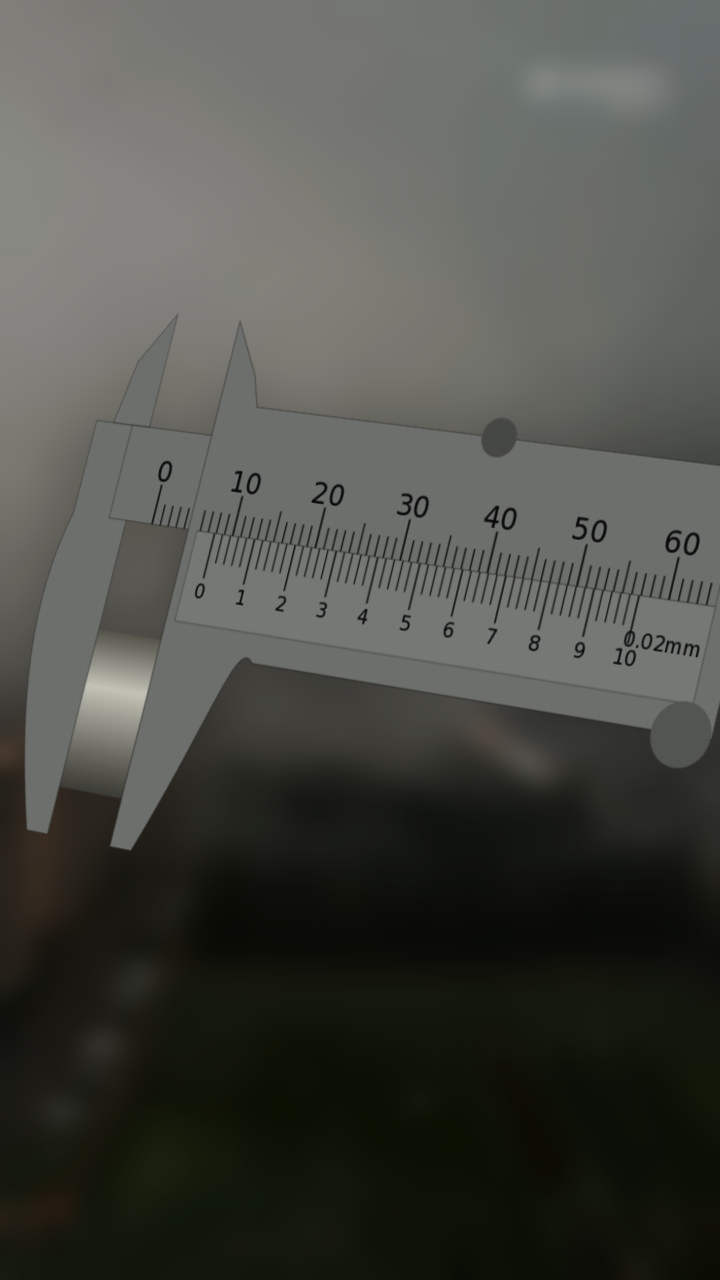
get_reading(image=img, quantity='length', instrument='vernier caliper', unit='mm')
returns 7.8 mm
